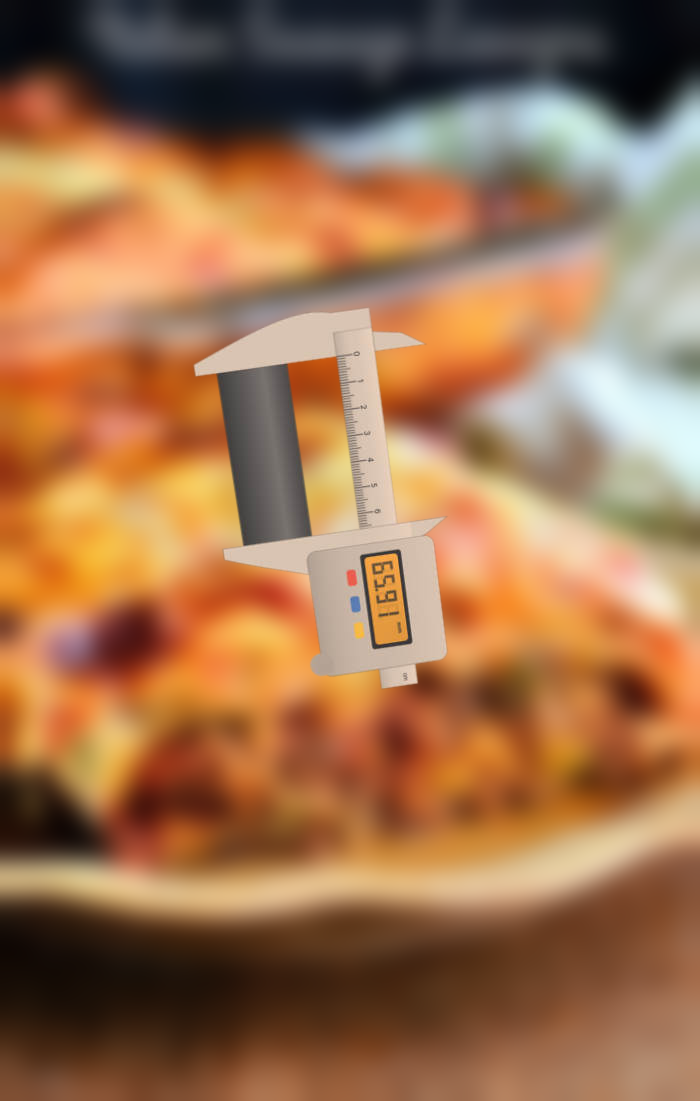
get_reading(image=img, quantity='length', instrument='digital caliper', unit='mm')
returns 65.91 mm
